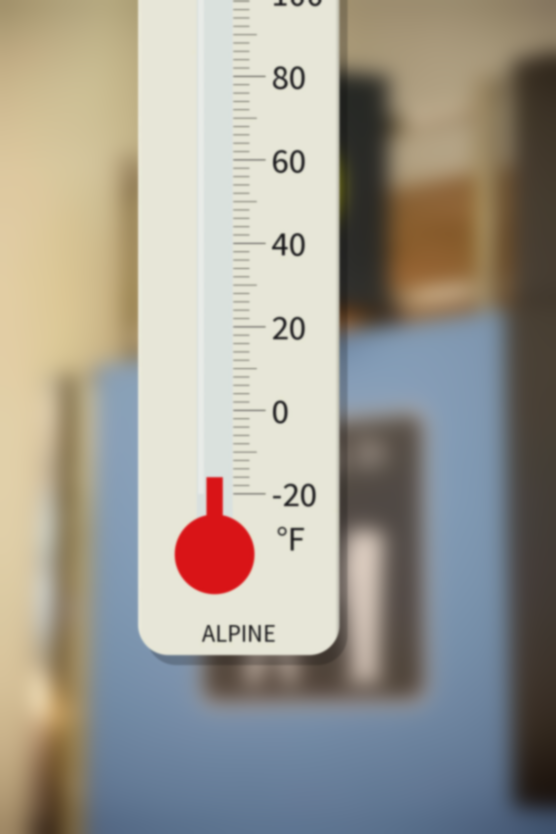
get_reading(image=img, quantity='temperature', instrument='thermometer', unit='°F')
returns -16 °F
